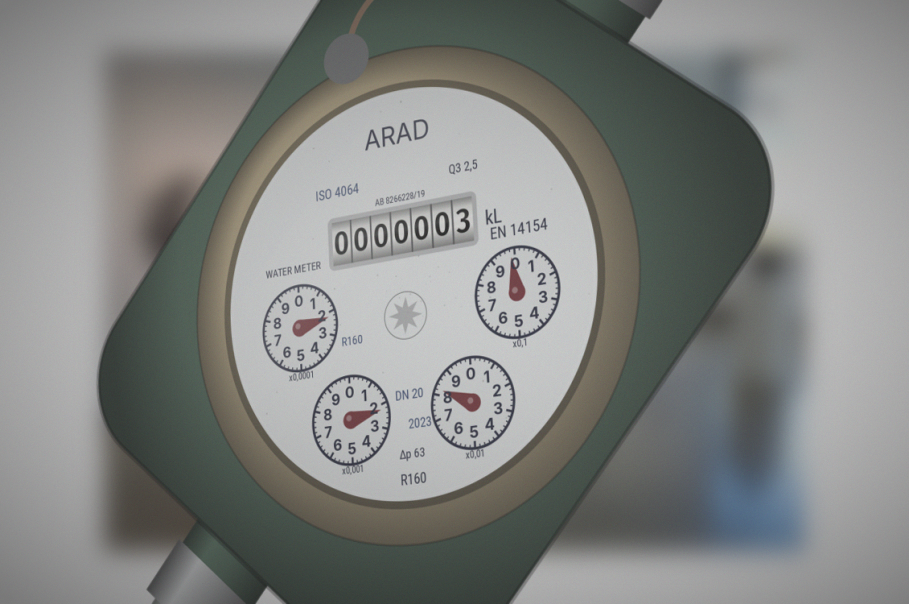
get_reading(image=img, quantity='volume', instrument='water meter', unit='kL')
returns 2.9822 kL
